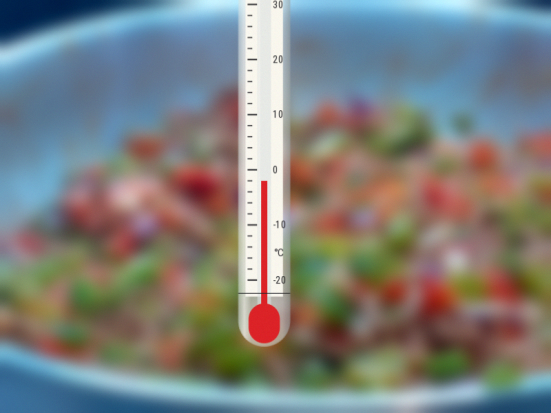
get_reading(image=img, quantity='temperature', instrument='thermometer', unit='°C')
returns -2 °C
